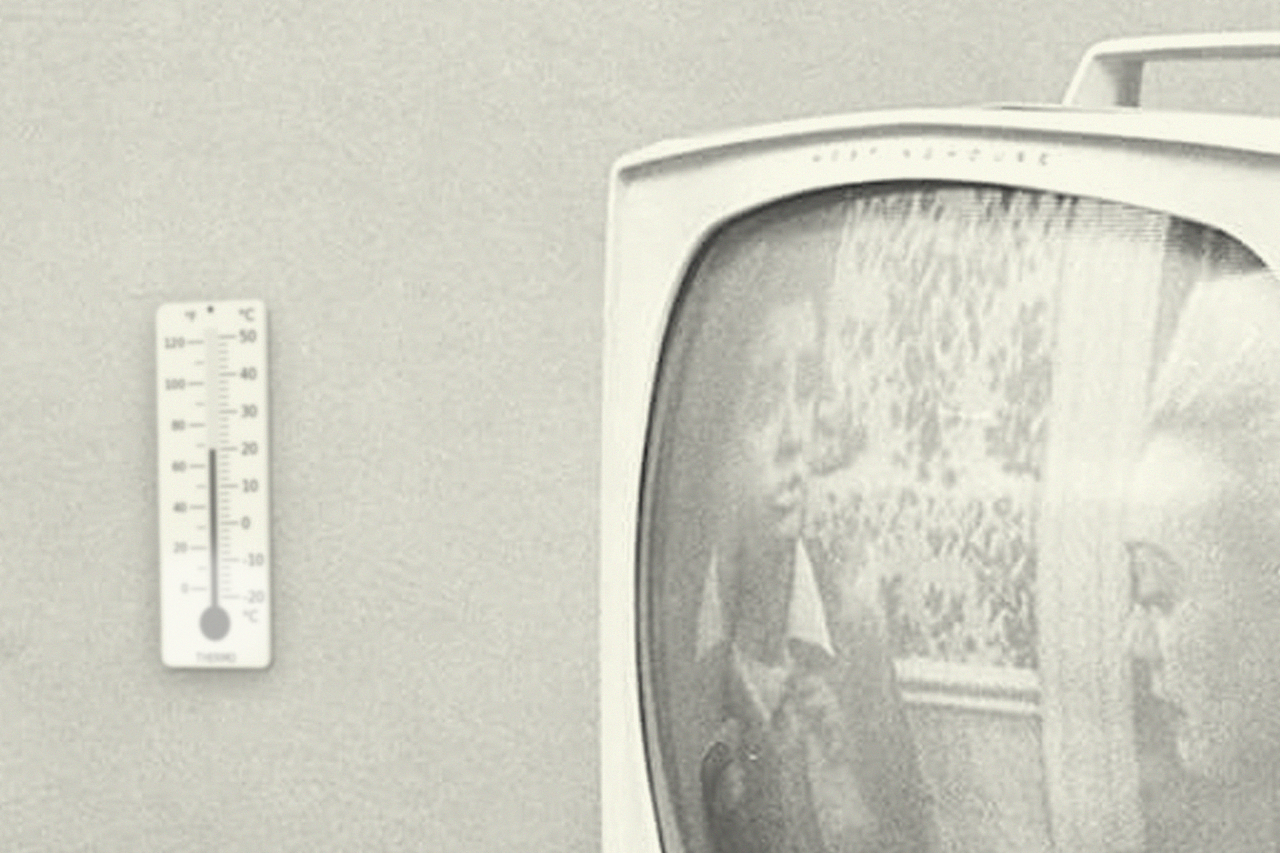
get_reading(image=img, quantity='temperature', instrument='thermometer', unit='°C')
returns 20 °C
